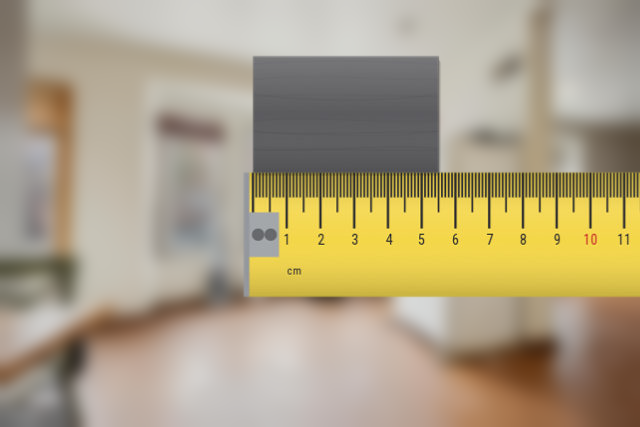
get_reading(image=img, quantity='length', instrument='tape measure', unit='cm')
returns 5.5 cm
